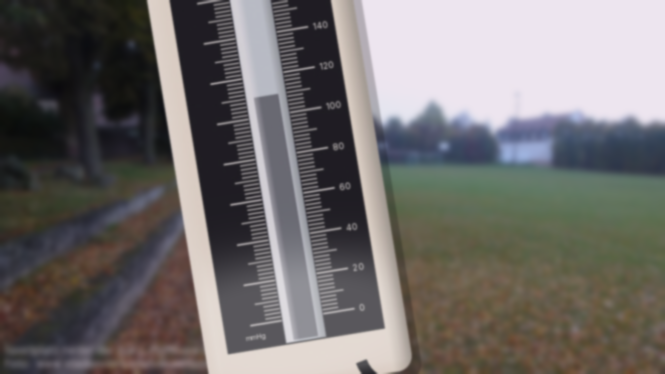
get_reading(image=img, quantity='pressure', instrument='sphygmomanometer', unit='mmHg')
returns 110 mmHg
